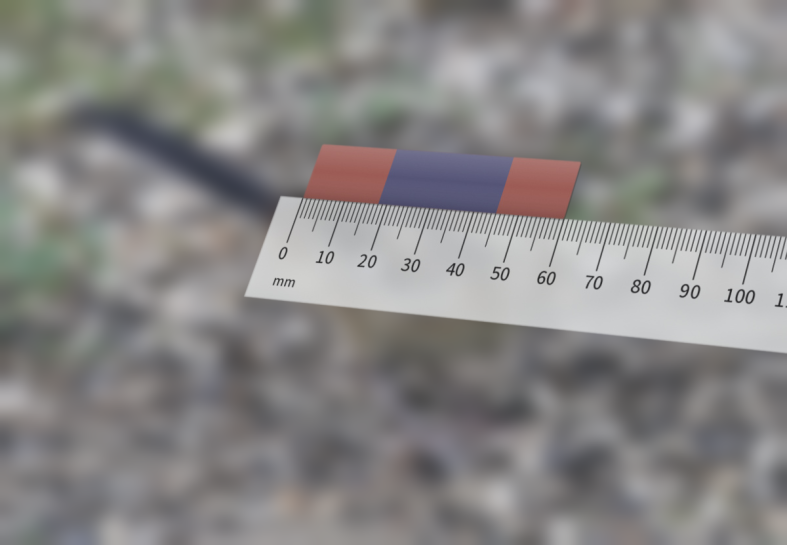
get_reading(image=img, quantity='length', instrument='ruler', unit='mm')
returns 60 mm
